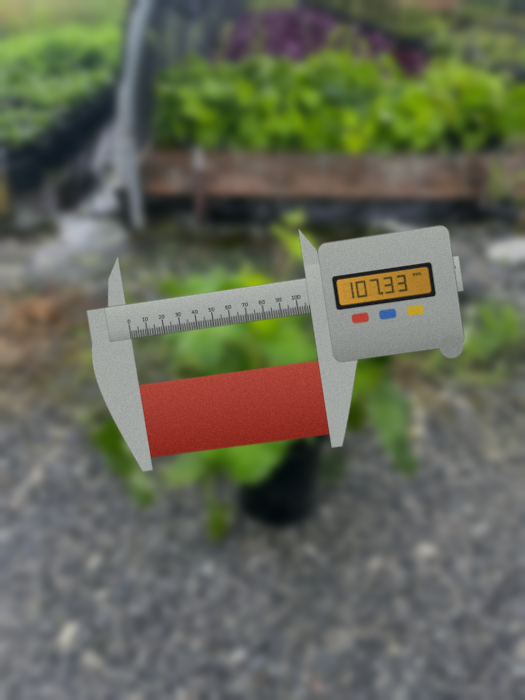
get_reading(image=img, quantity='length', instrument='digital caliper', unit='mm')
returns 107.33 mm
